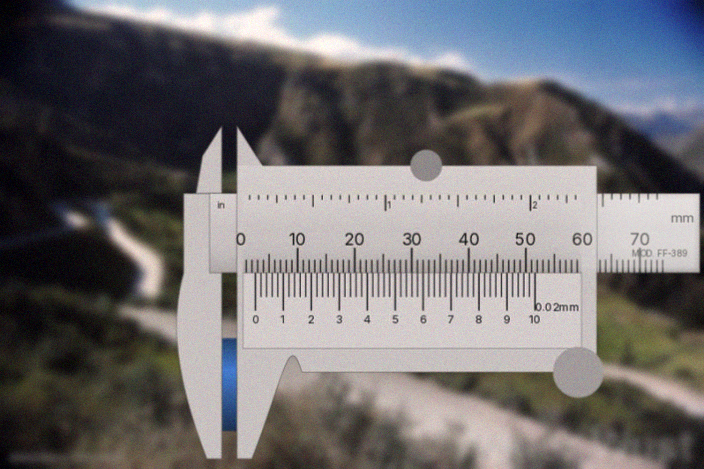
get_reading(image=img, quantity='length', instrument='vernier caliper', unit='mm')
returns 2.6 mm
